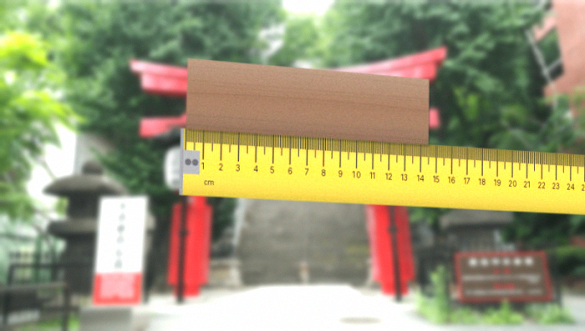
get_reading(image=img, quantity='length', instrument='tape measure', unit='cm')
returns 14.5 cm
